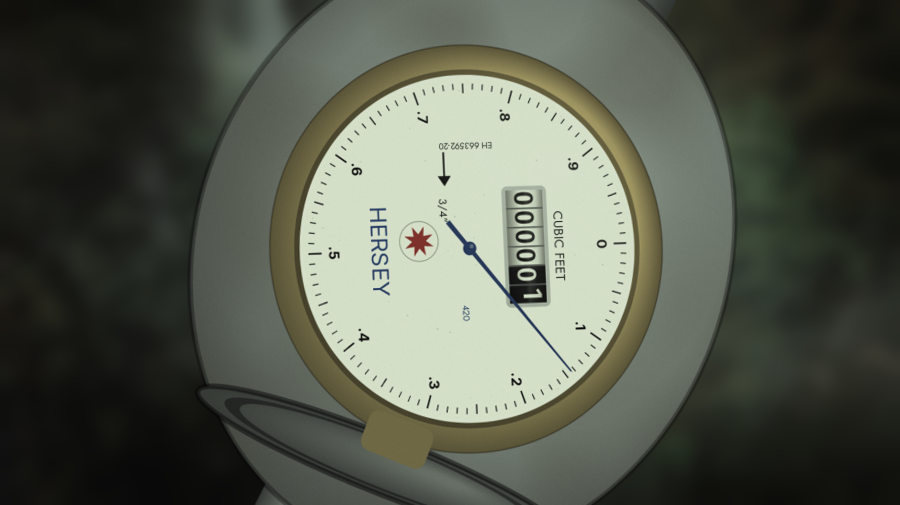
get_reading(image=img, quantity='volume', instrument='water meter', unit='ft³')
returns 1.14 ft³
